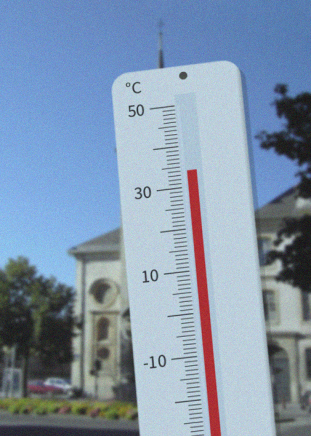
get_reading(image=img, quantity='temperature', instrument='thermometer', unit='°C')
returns 34 °C
